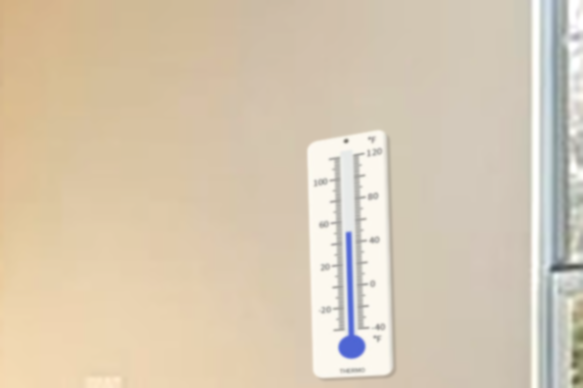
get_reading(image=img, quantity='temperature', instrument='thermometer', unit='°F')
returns 50 °F
